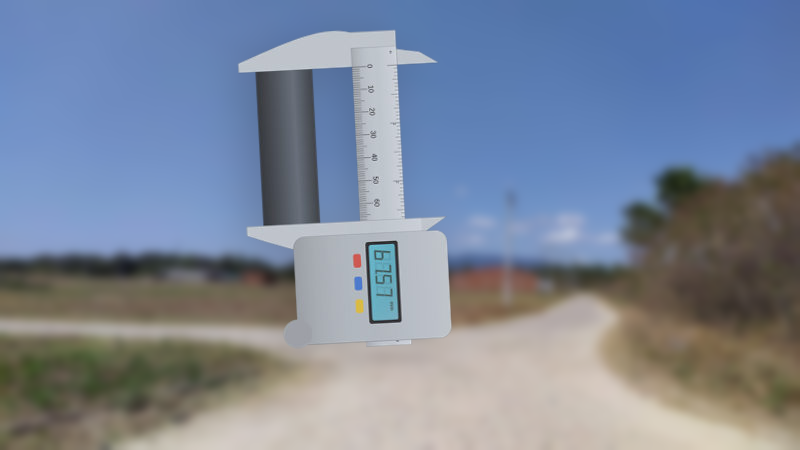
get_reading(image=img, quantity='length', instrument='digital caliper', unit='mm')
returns 67.57 mm
